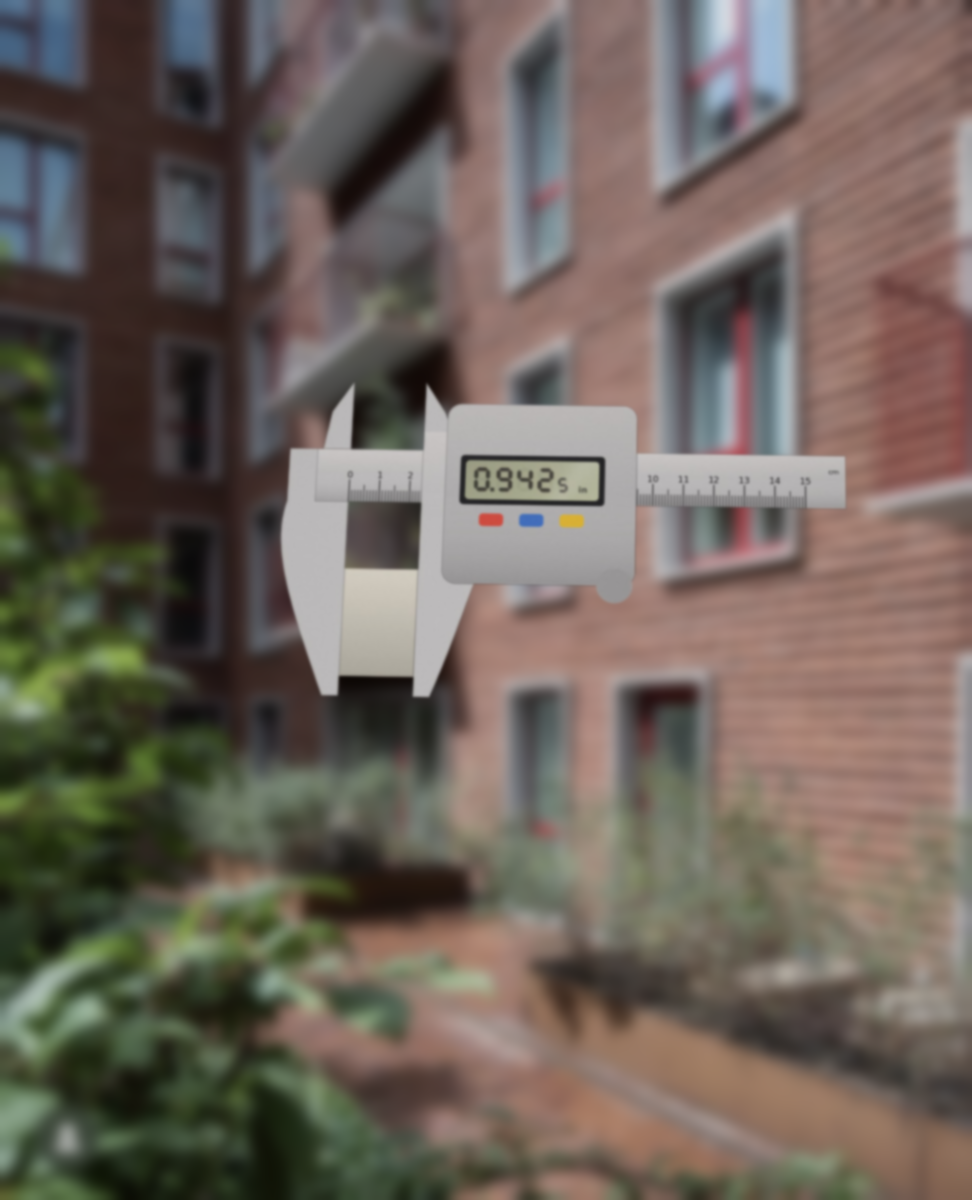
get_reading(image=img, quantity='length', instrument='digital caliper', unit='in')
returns 0.9425 in
